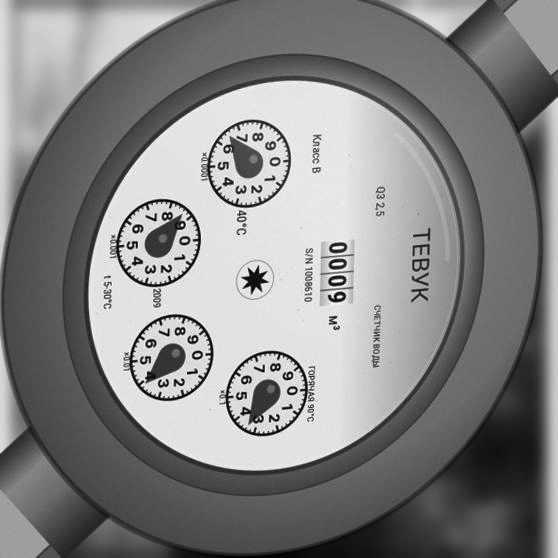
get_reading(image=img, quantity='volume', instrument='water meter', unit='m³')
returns 9.3386 m³
